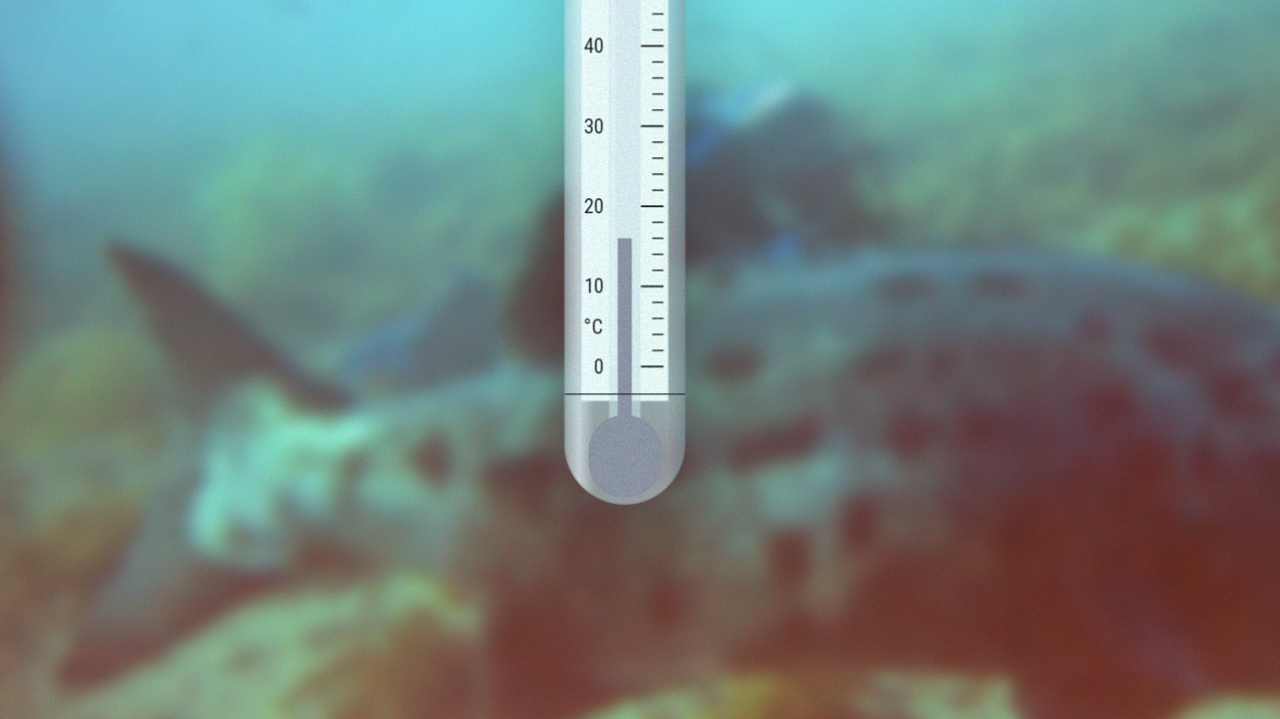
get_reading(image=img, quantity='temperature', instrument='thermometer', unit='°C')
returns 16 °C
